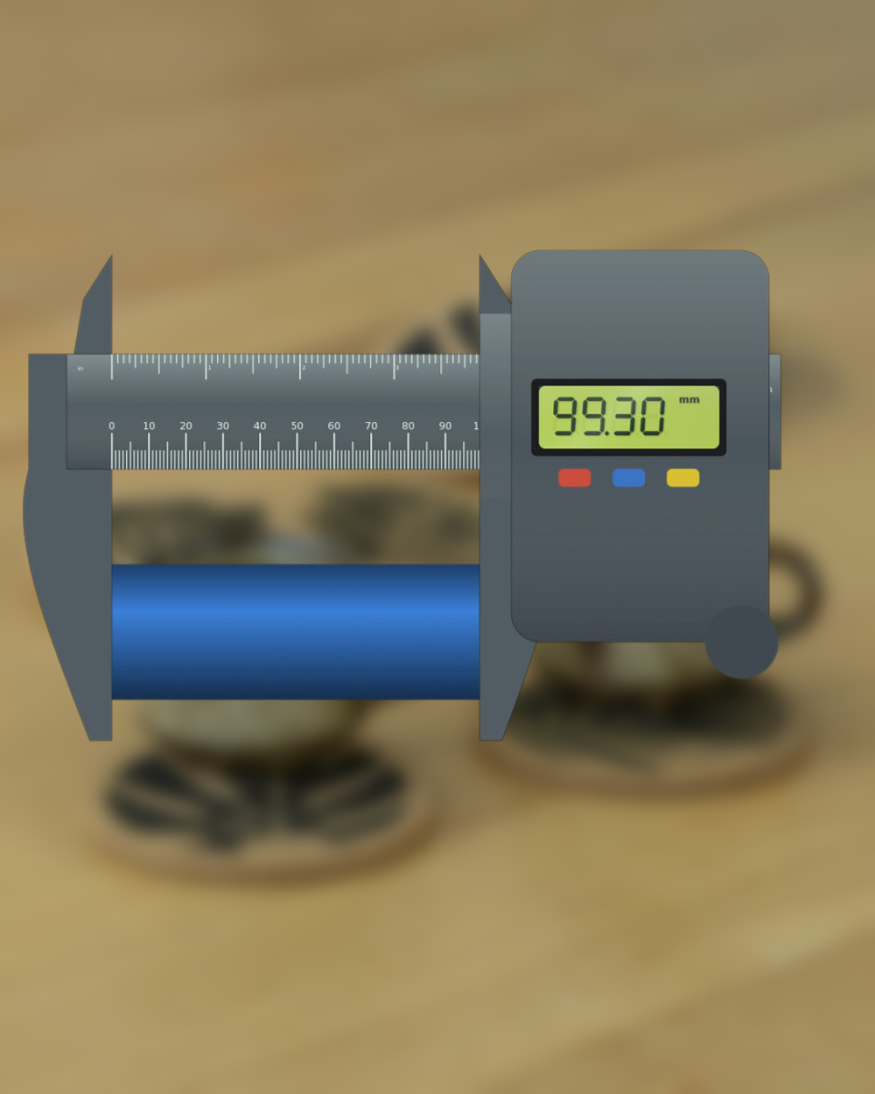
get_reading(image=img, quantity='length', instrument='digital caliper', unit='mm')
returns 99.30 mm
